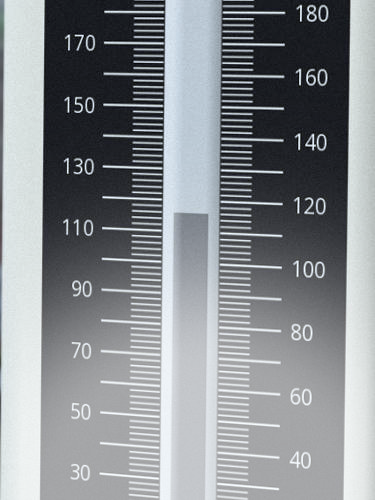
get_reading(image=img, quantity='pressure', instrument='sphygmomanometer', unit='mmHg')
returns 116 mmHg
